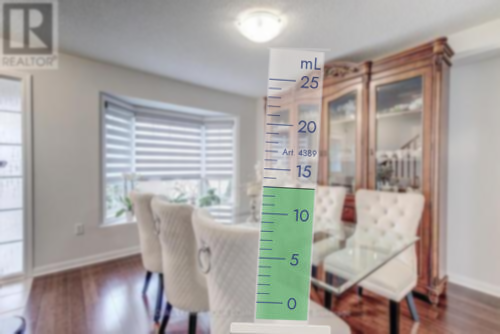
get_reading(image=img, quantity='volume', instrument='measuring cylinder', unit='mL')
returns 13 mL
